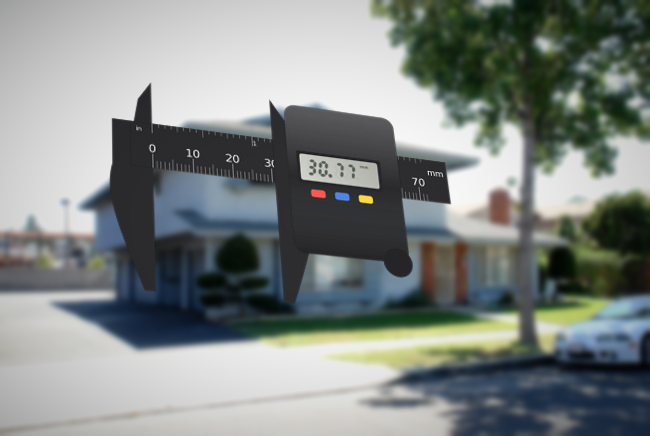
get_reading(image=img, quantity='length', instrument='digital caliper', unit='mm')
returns 30.77 mm
